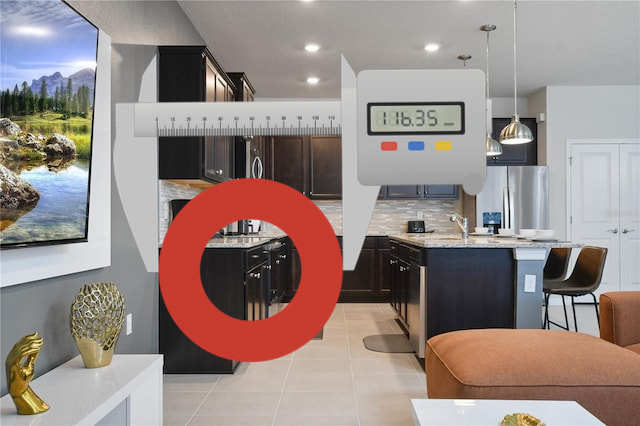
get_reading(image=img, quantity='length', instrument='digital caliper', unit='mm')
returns 116.35 mm
